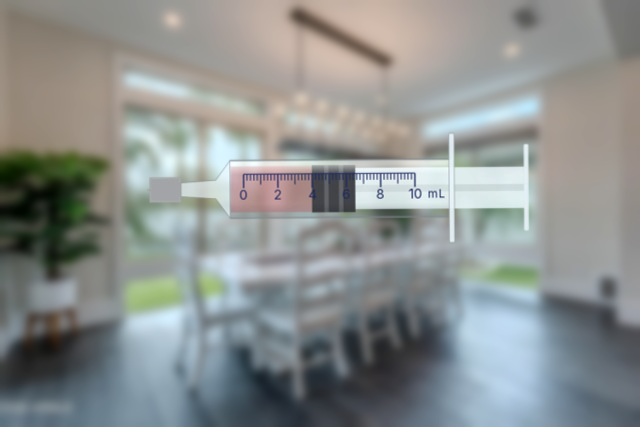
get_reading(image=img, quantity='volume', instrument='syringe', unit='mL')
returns 4 mL
